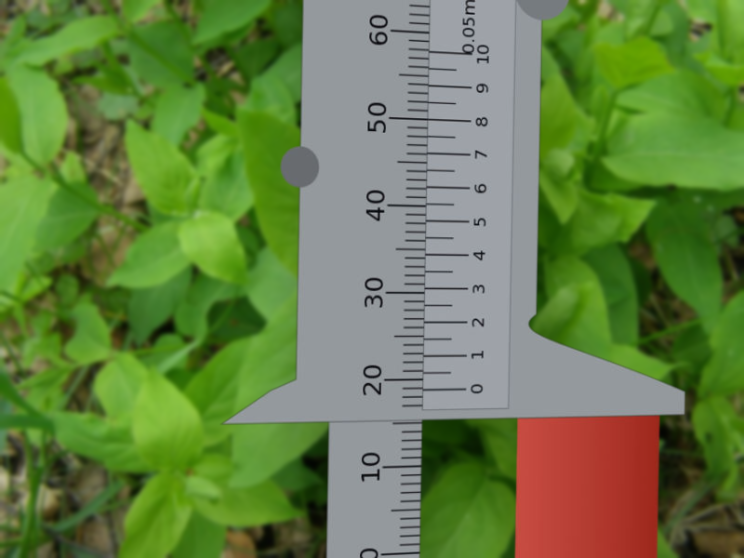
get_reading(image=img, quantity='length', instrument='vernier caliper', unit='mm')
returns 18.8 mm
